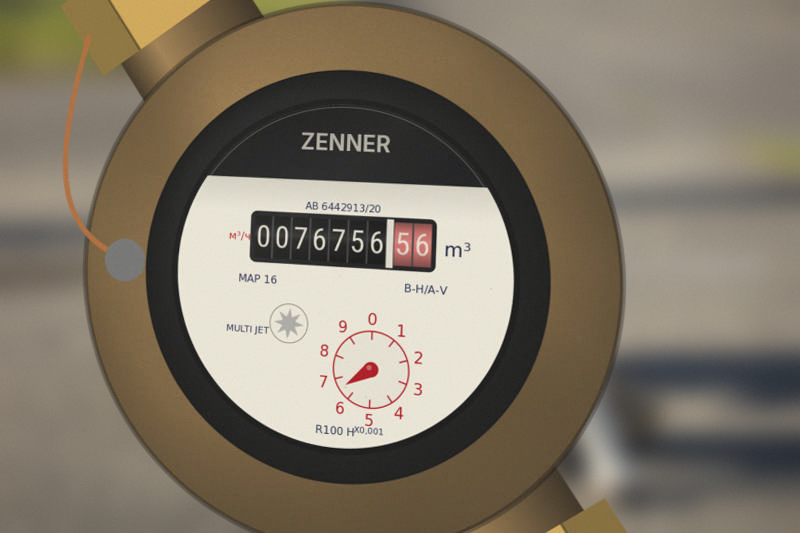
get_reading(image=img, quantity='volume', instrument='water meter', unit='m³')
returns 76756.566 m³
